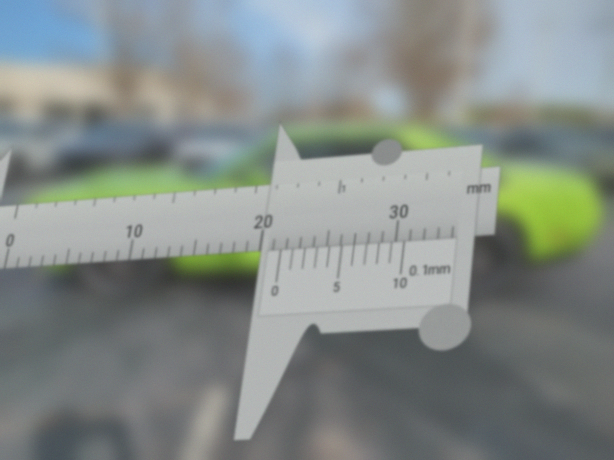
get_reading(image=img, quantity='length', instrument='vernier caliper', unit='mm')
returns 21.6 mm
